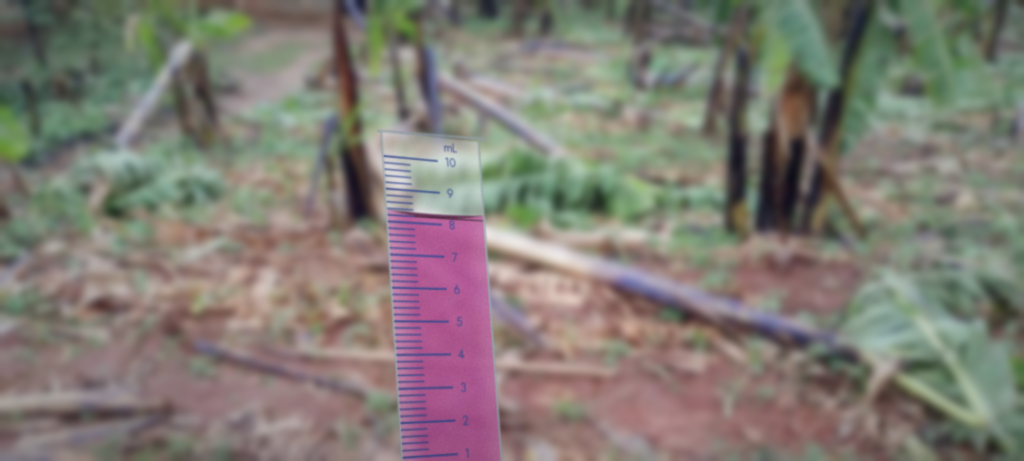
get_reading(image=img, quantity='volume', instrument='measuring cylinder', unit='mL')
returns 8.2 mL
